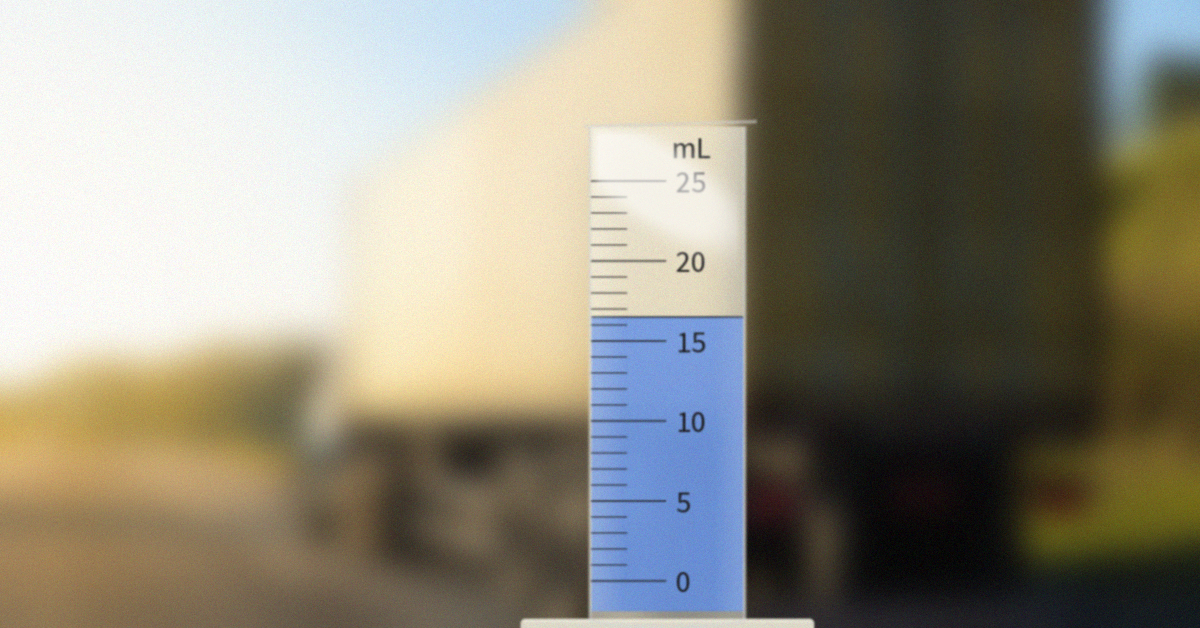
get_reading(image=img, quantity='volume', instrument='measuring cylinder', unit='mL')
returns 16.5 mL
